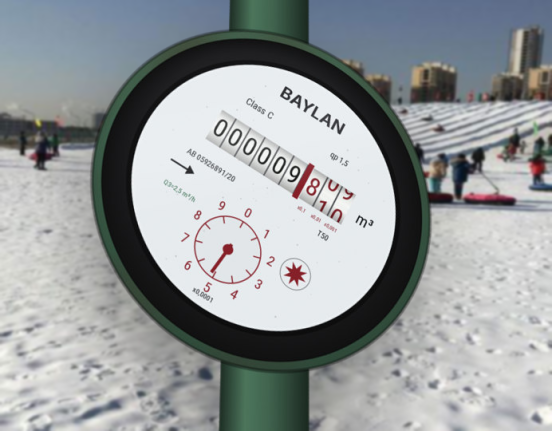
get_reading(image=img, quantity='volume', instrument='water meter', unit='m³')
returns 9.8095 m³
